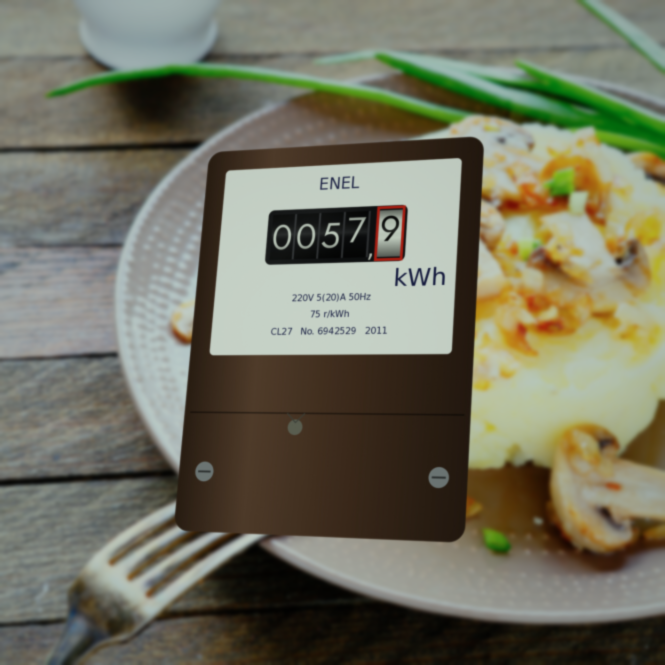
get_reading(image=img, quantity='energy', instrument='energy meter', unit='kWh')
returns 57.9 kWh
